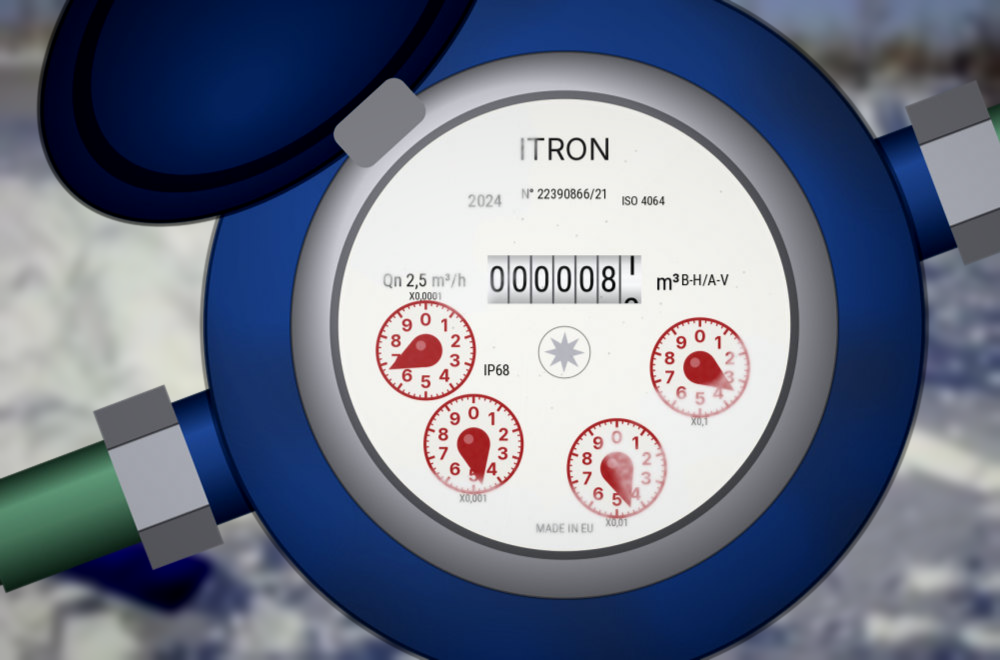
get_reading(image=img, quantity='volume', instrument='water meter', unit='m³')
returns 81.3446 m³
